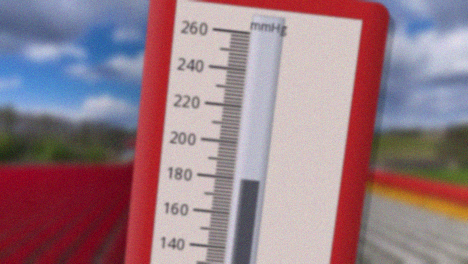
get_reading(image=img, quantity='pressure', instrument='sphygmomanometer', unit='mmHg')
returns 180 mmHg
